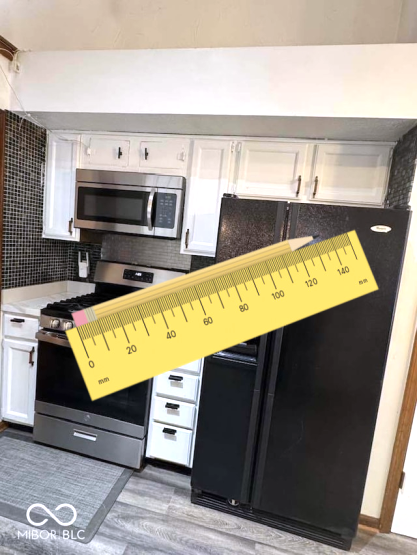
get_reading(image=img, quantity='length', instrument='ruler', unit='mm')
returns 135 mm
